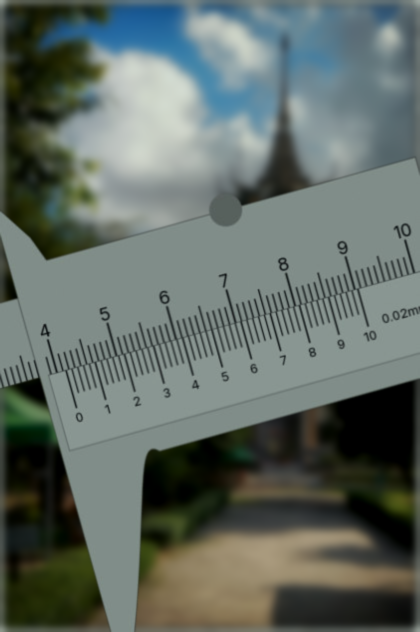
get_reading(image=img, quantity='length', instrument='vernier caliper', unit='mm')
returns 41.5 mm
